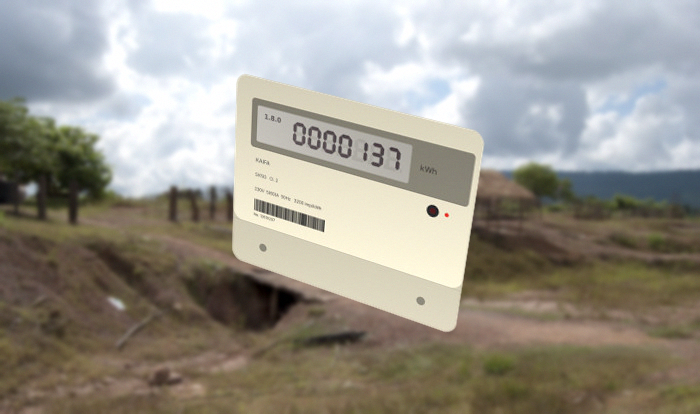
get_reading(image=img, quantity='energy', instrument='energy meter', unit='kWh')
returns 137 kWh
